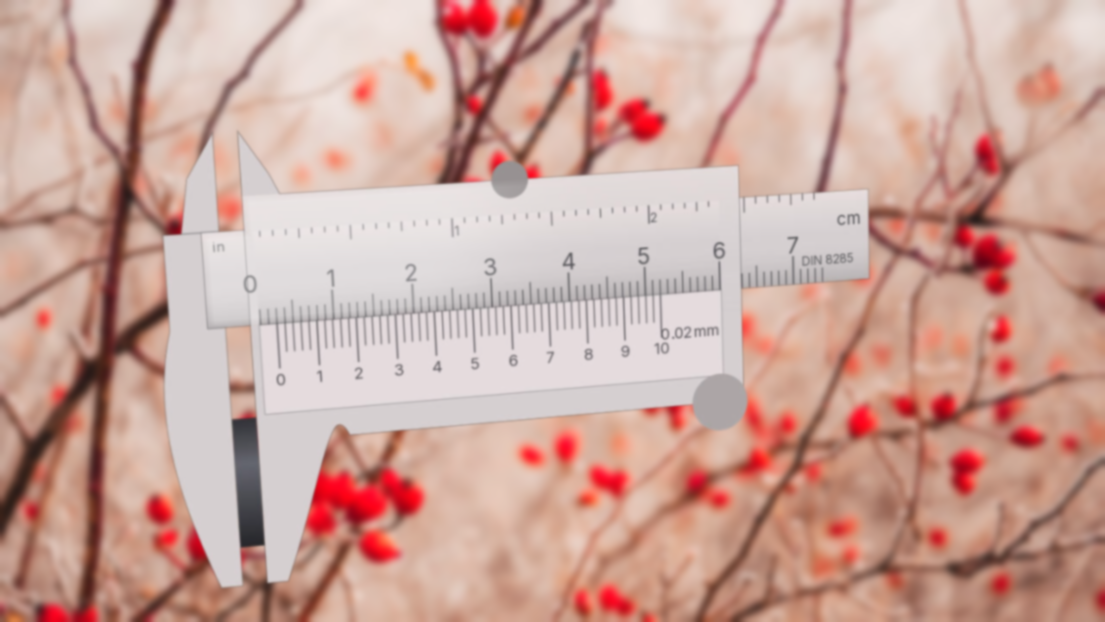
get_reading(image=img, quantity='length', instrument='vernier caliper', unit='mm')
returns 3.0 mm
